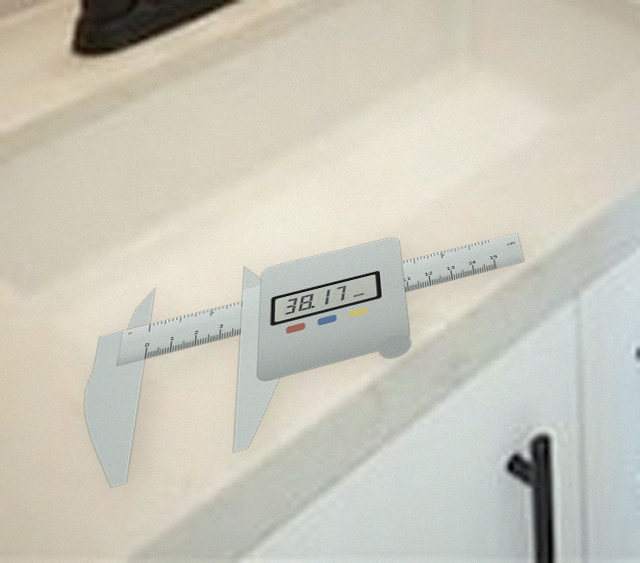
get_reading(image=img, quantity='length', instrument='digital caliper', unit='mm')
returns 38.17 mm
